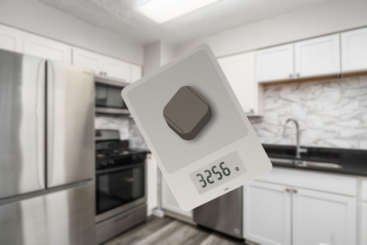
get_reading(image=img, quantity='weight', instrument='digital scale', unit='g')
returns 3256 g
